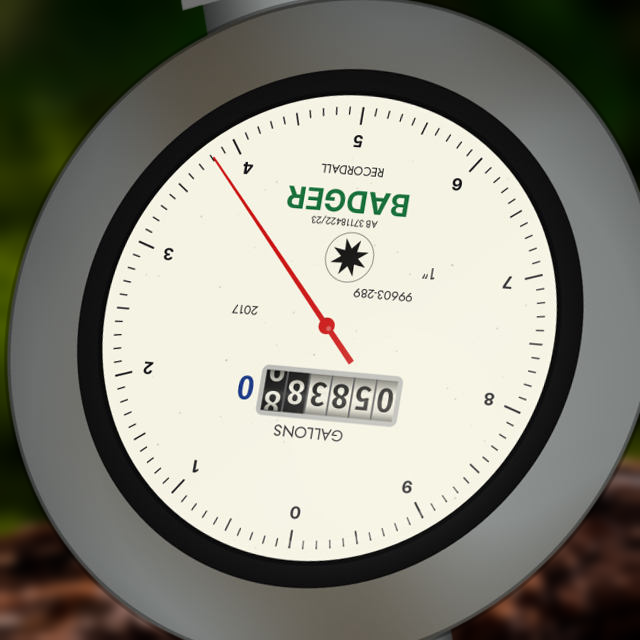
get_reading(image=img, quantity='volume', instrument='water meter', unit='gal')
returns 583883.8 gal
